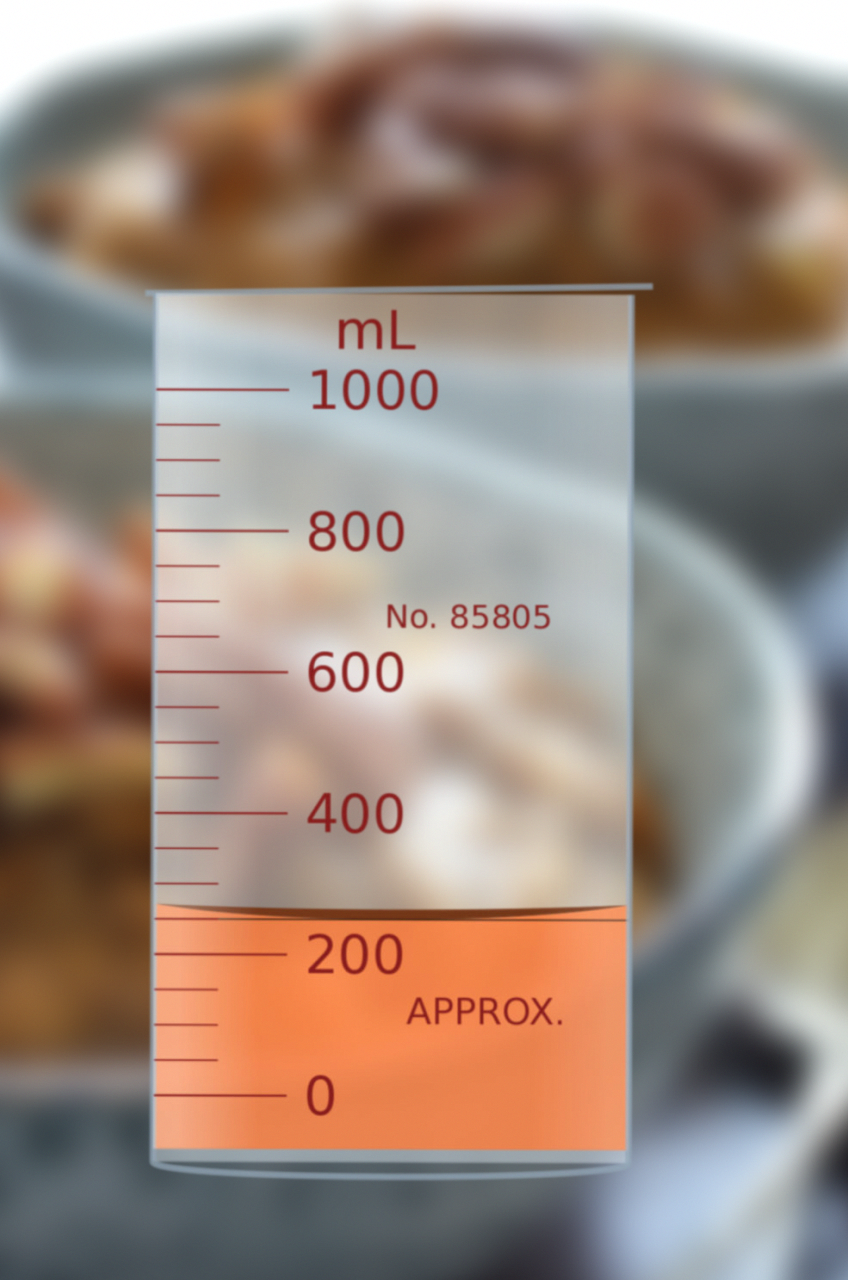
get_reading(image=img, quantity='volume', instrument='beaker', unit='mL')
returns 250 mL
